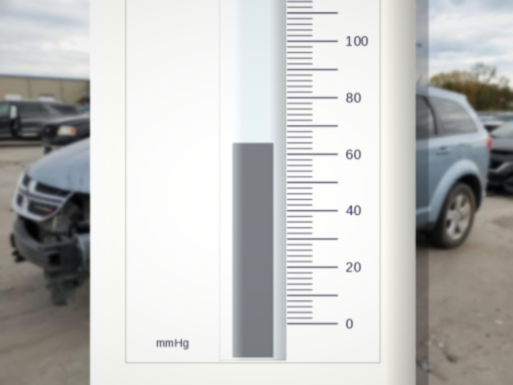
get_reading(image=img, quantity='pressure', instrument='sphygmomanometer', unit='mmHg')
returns 64 mmHg
